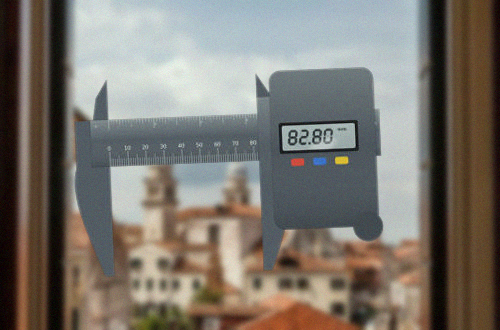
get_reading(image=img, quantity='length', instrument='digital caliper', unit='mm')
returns 82.80 mm
